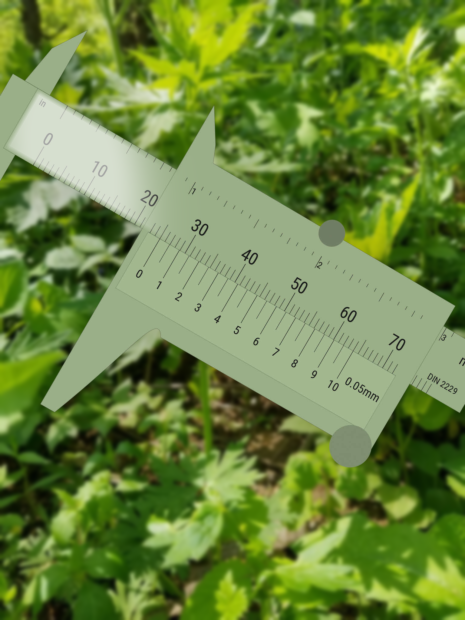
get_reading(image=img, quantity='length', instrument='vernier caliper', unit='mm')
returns 25.0 mm
